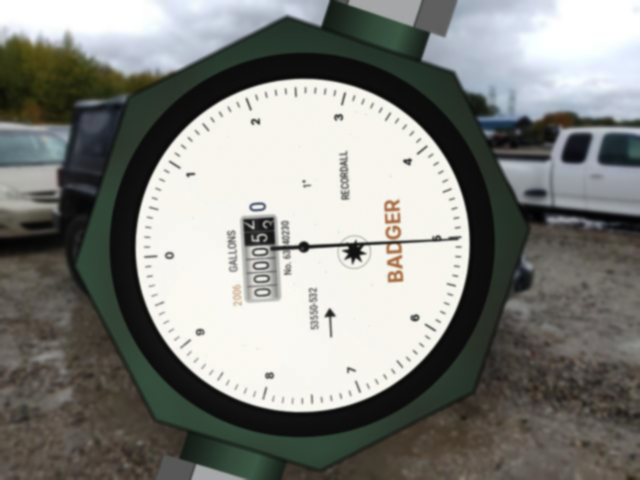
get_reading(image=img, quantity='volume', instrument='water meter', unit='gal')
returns 525.0 gal
